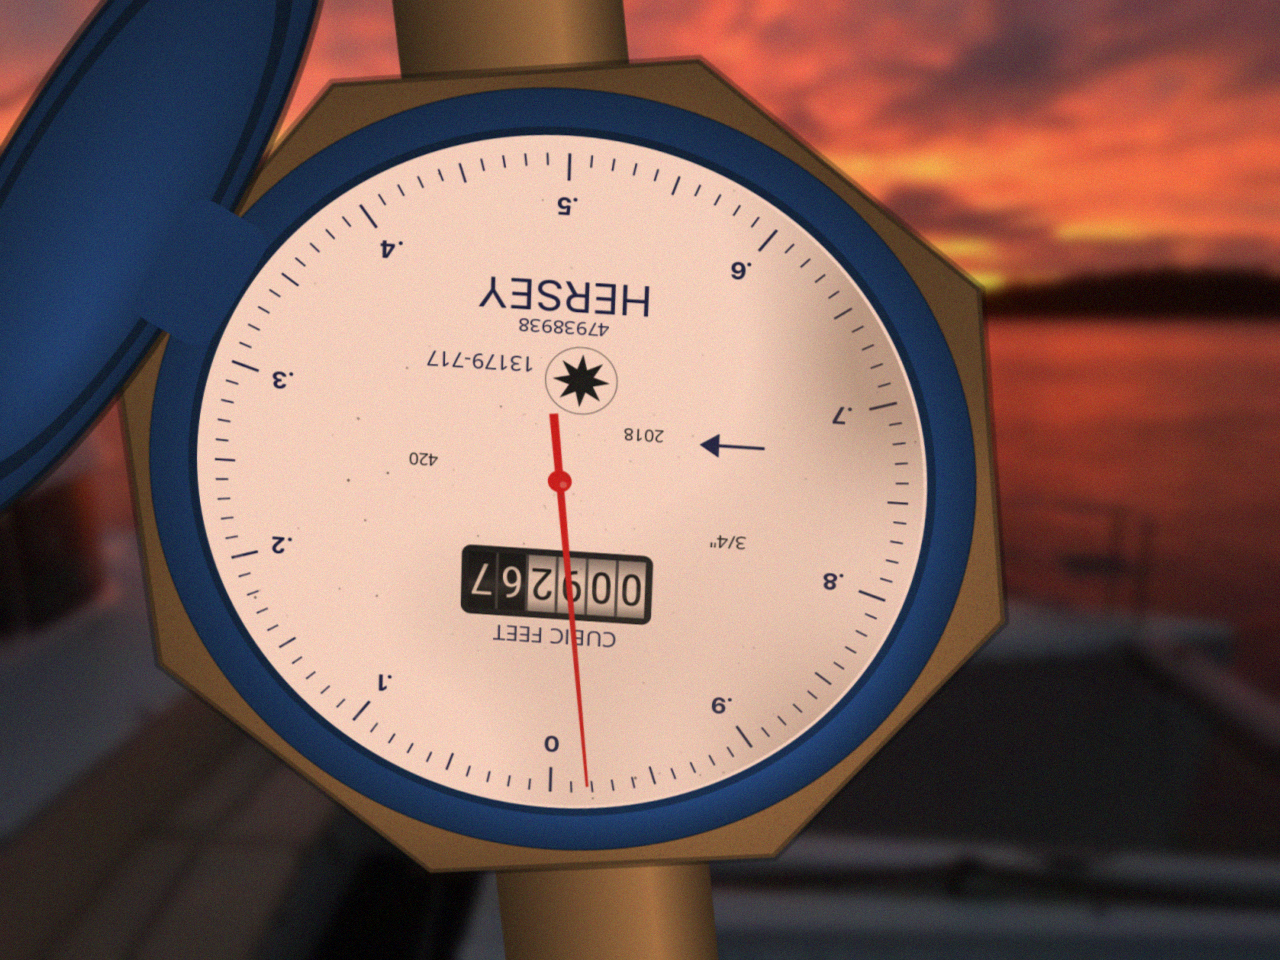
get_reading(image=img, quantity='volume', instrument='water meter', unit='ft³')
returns 9266.98 ft³
